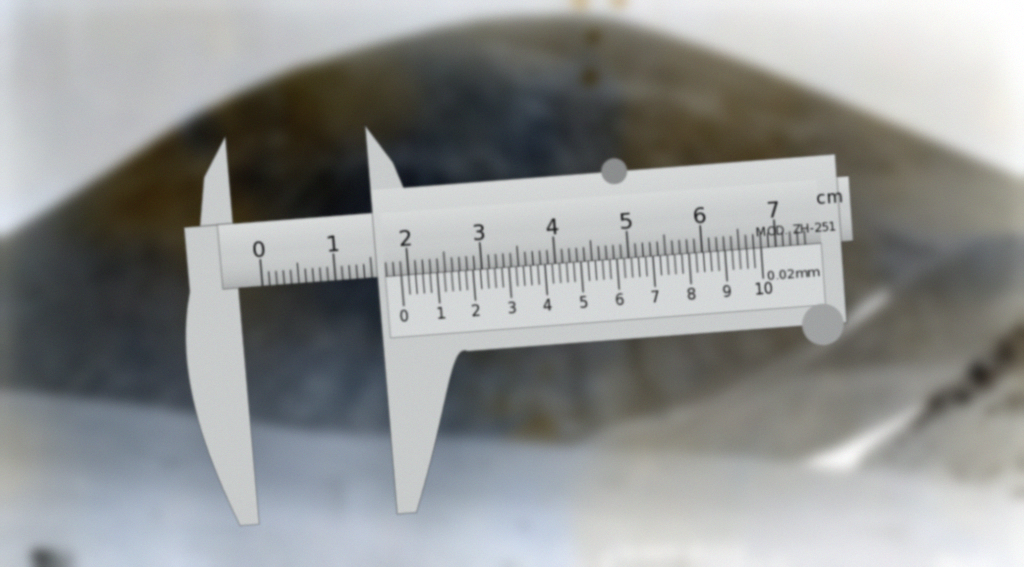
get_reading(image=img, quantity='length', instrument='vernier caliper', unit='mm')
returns 19.0 mm
